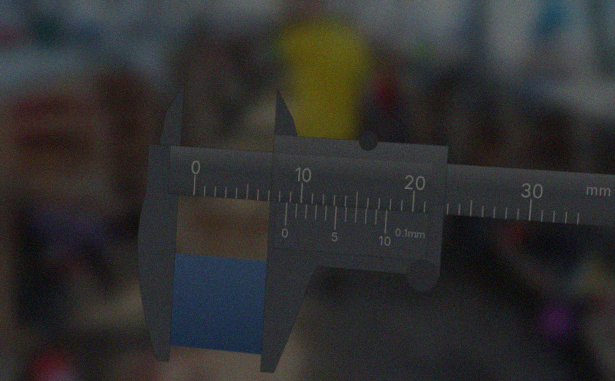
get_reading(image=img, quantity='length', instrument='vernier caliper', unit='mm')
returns 8.7 mm
